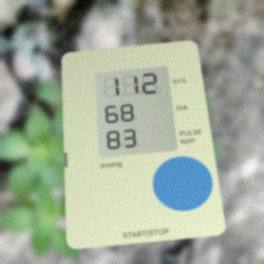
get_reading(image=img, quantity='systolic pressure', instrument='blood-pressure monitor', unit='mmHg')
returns 112 mmHg
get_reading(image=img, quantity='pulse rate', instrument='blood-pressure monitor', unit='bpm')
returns 83 bpm
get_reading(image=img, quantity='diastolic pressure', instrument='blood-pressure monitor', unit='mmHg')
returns 68 mmHg
